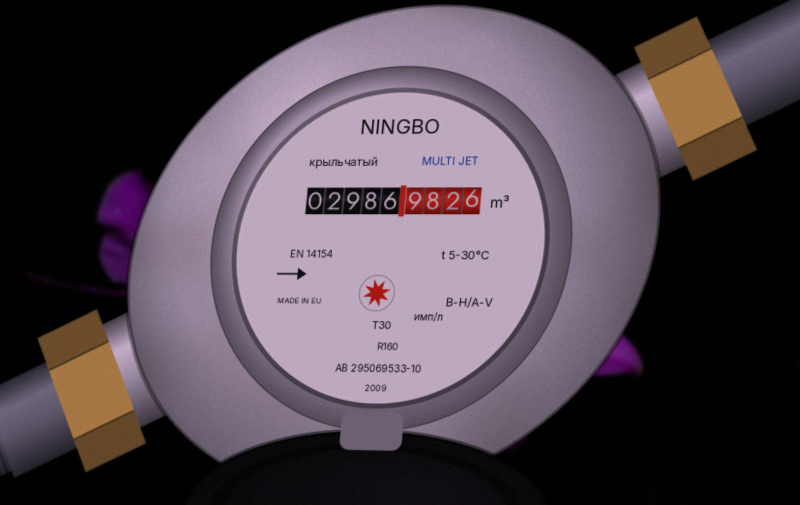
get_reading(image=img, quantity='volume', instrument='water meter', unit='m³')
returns 2986.9826 m³
